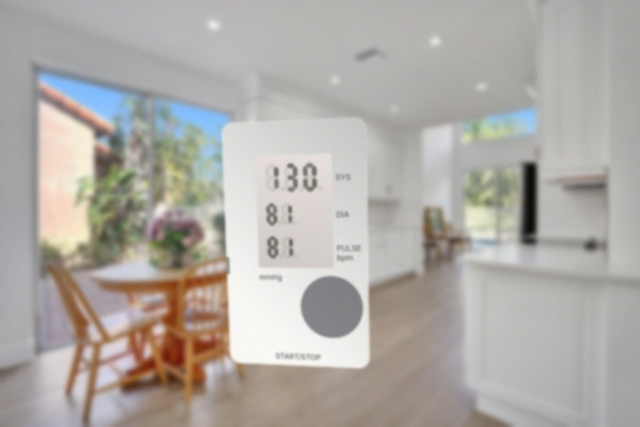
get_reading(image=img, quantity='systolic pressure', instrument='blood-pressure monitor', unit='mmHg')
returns 130 mmHg
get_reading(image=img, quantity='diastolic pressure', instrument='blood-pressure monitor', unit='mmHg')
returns 81 mmHg
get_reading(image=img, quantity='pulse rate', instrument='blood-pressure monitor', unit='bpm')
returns 81 bpm
